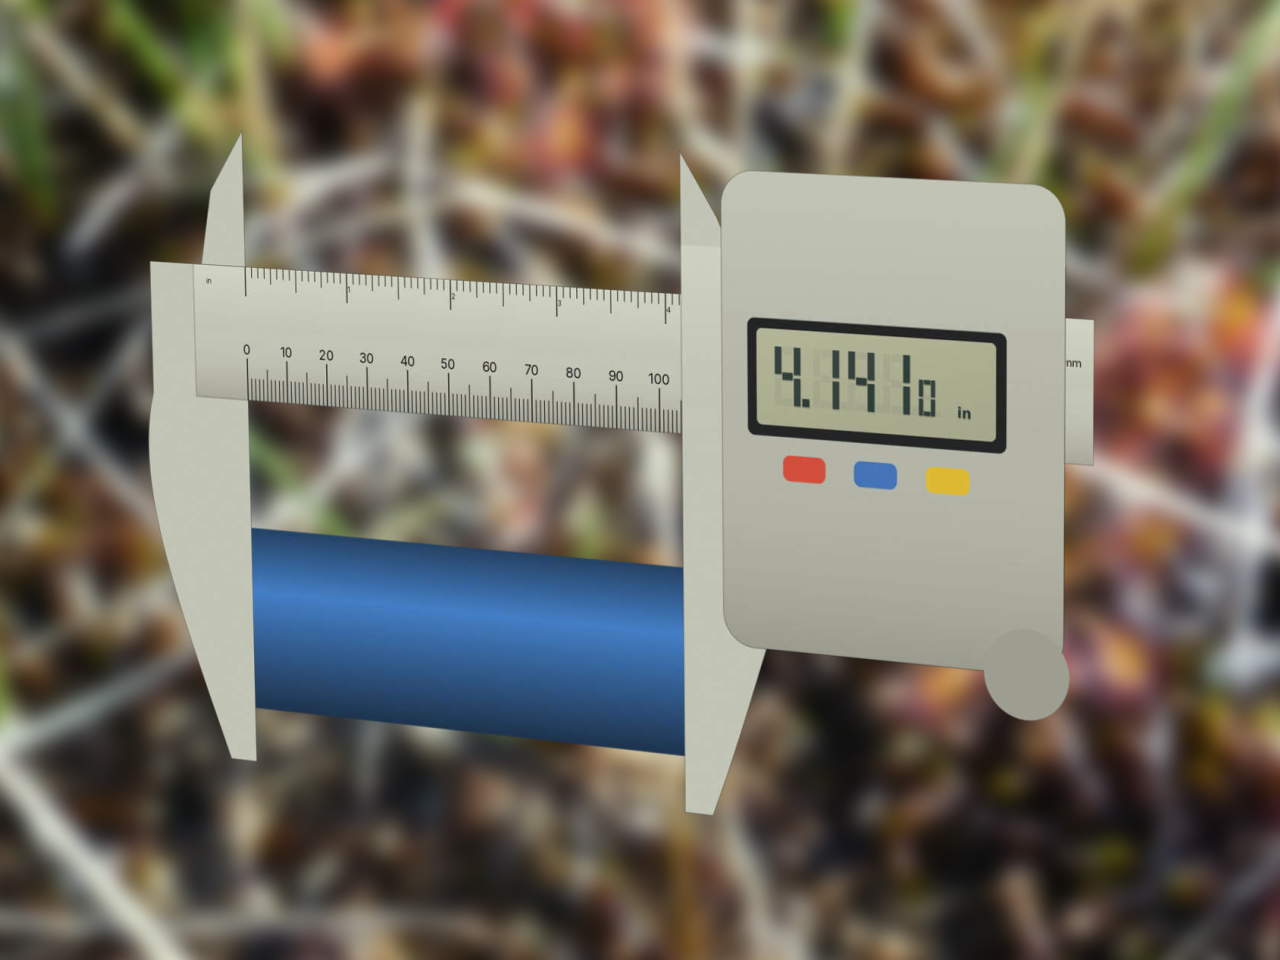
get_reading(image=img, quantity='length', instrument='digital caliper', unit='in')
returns 4.1410 in
